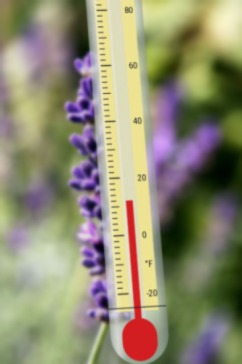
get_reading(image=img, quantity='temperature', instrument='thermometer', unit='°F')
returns 12 °F
